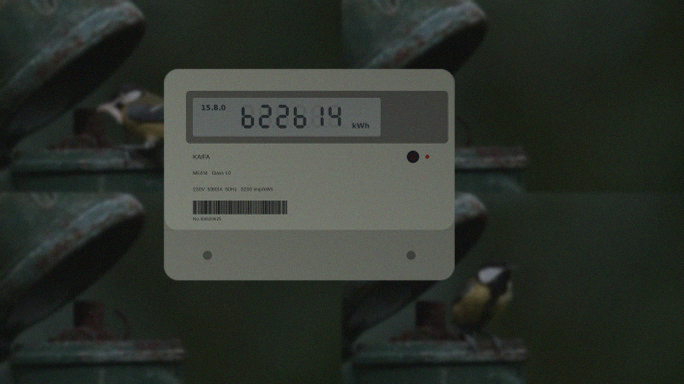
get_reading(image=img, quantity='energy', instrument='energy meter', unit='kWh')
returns 622614 kWh
